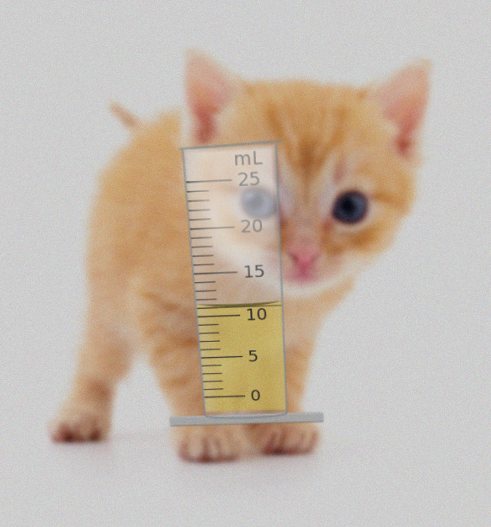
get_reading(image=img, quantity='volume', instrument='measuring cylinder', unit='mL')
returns 11 mL
